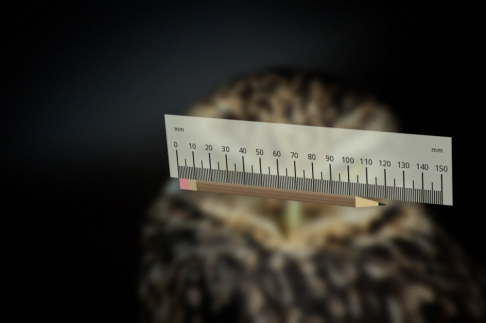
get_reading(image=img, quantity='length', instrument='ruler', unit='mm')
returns 120 mm
